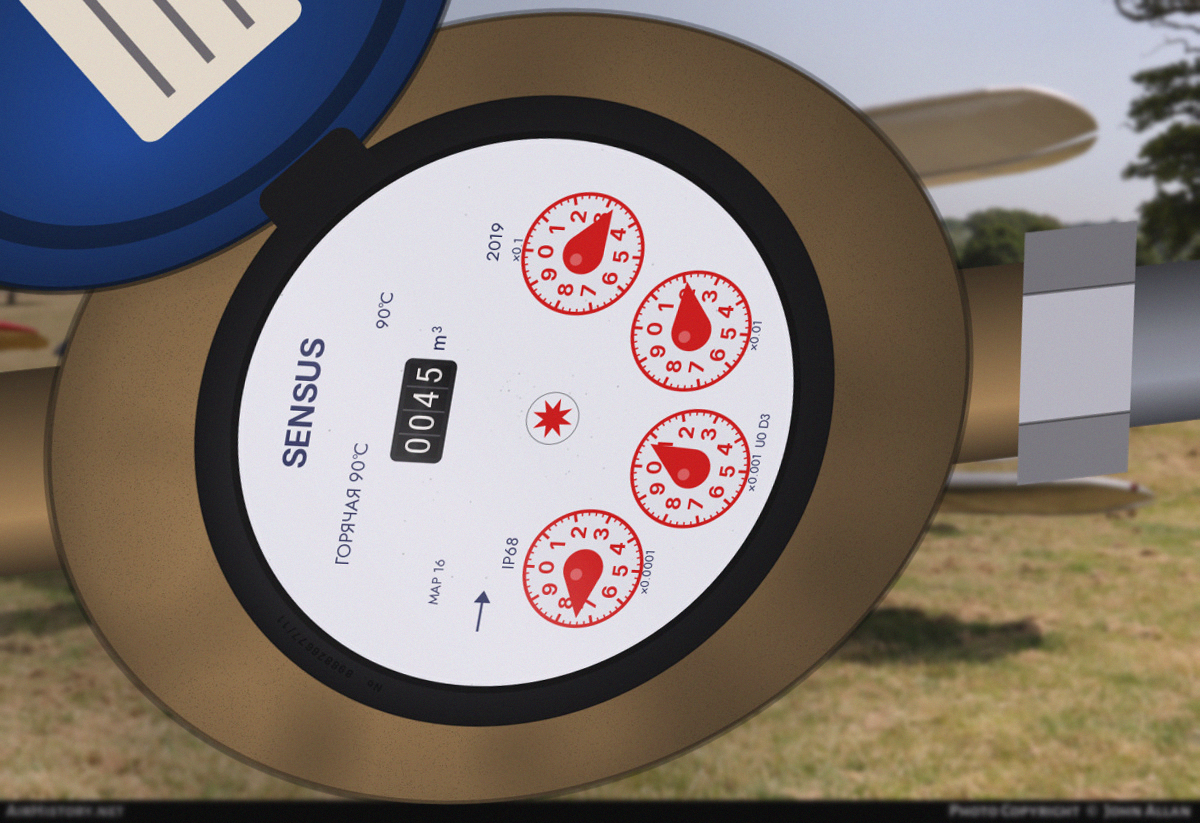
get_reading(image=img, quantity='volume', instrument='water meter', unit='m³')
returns 45.3207 m³
